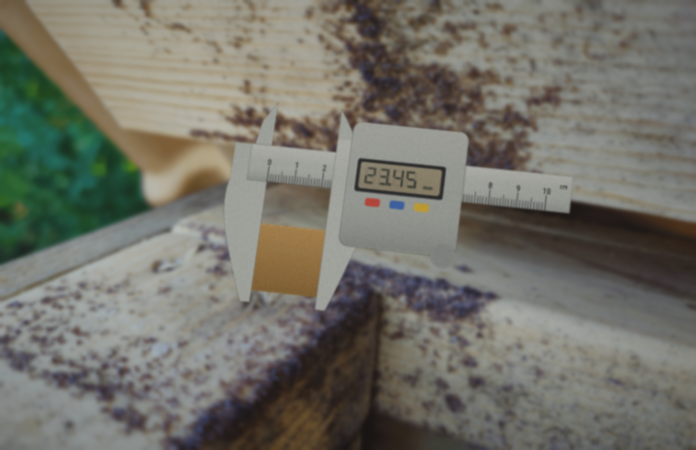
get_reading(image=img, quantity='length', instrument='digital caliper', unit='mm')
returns 23.45 mm
